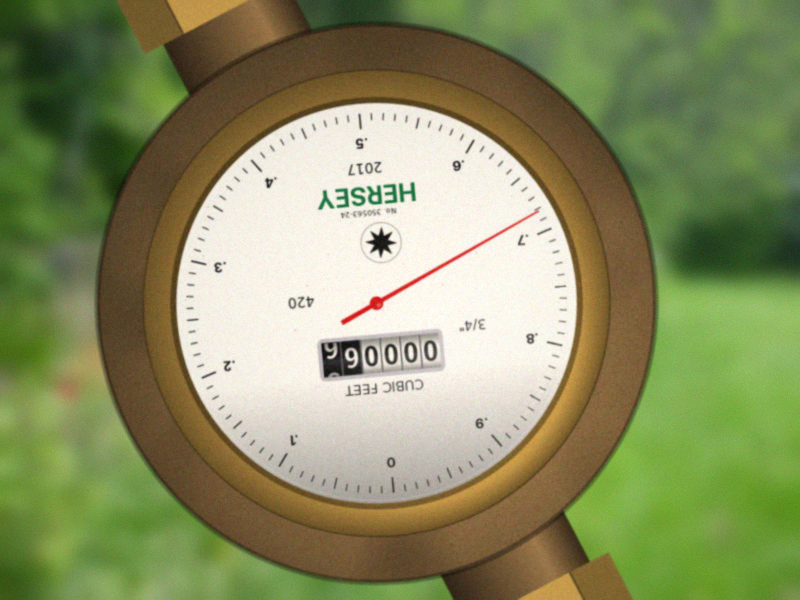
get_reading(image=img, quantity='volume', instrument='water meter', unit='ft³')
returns 65.68 ft³
